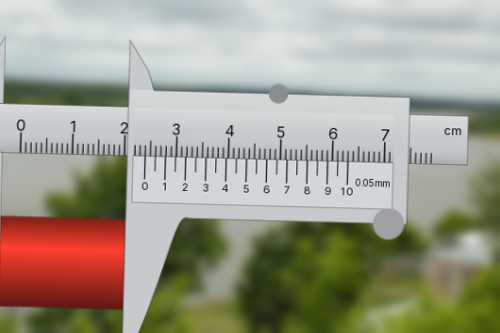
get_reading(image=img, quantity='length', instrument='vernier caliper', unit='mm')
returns 24.0 mm
